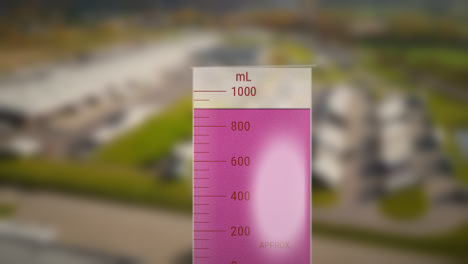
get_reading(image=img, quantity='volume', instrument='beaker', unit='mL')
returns 900 mL
